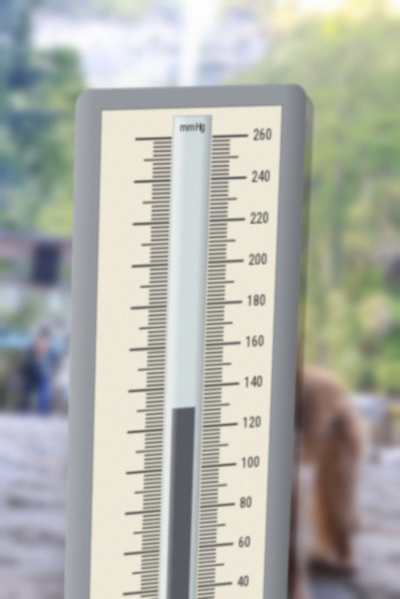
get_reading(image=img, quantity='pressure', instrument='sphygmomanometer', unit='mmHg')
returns 130 mmHg
